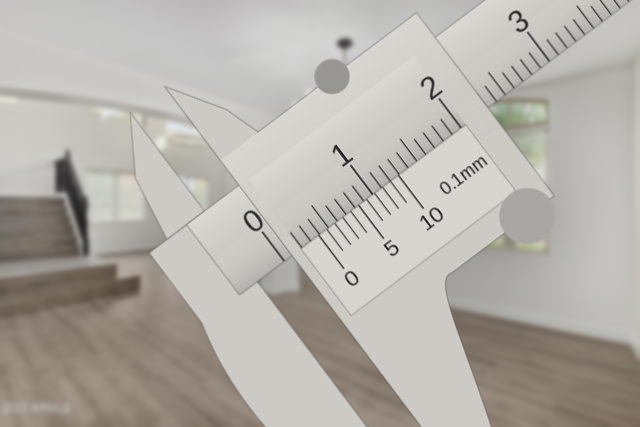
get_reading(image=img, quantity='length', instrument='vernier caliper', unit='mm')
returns 3.9 mm
